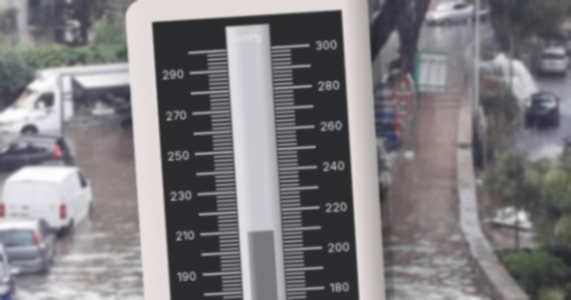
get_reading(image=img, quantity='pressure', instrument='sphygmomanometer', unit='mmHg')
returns 210 mmHg
